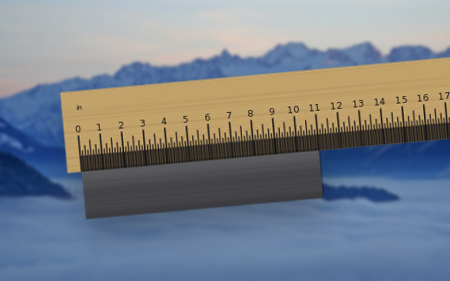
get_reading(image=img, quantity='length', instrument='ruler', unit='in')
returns 11 in
